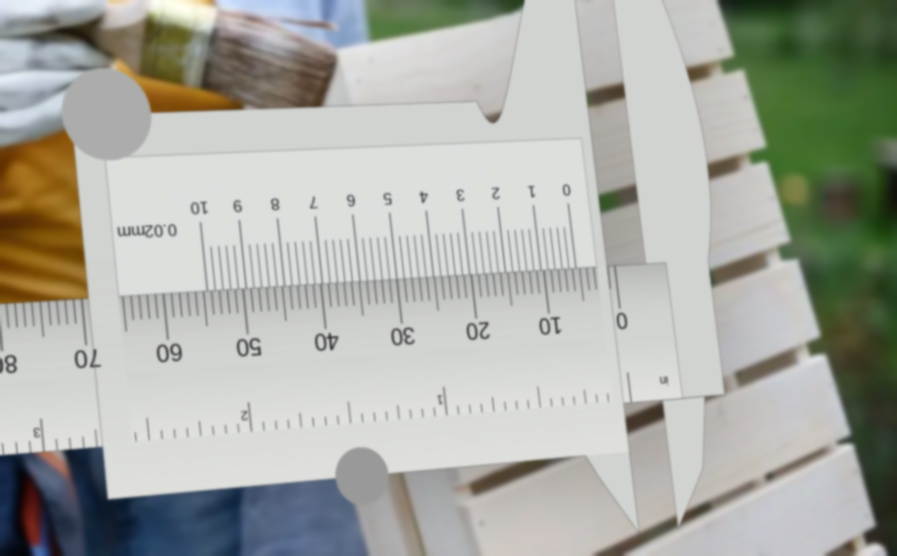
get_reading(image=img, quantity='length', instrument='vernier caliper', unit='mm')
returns 5.5 mm
